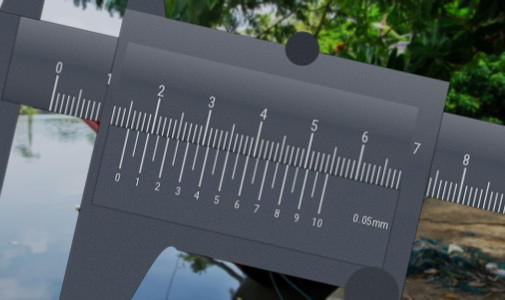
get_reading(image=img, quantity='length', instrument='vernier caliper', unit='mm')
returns 15.5 mm
